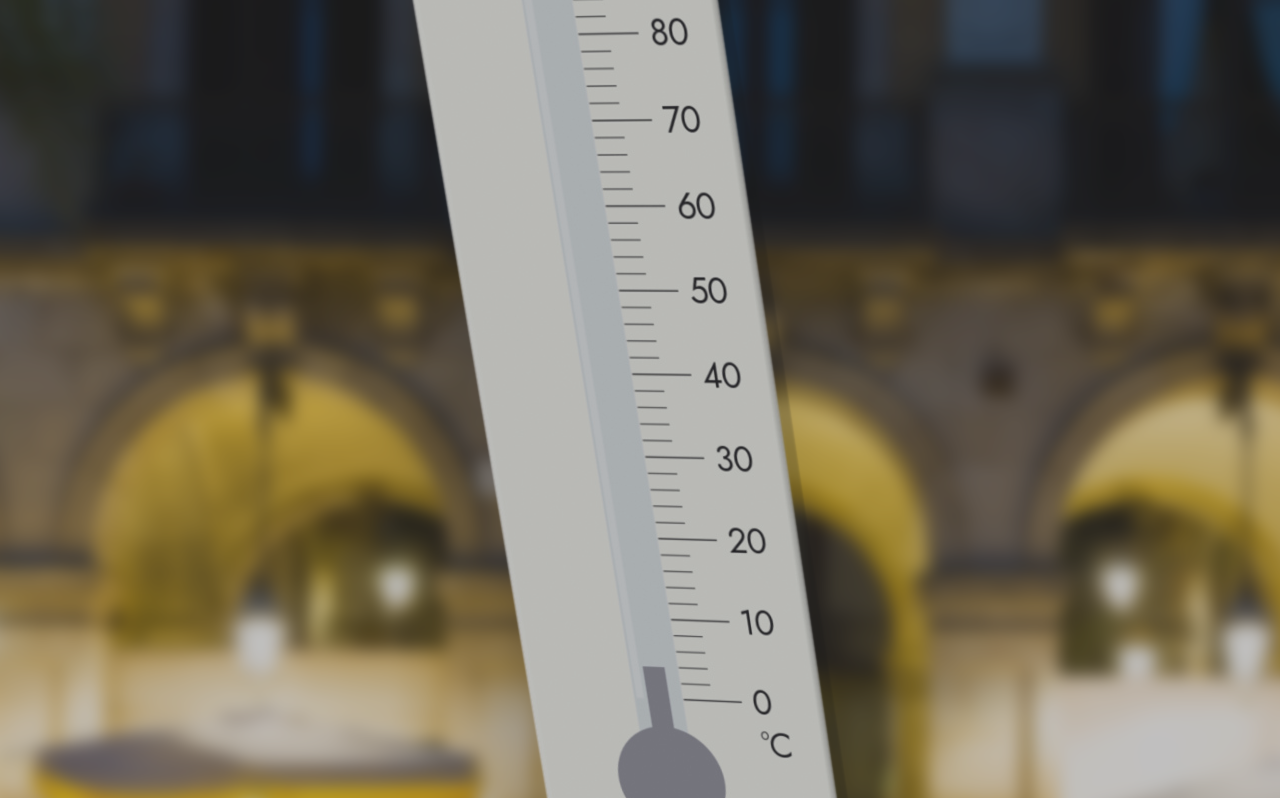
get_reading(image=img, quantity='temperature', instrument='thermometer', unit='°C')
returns 4 °C
